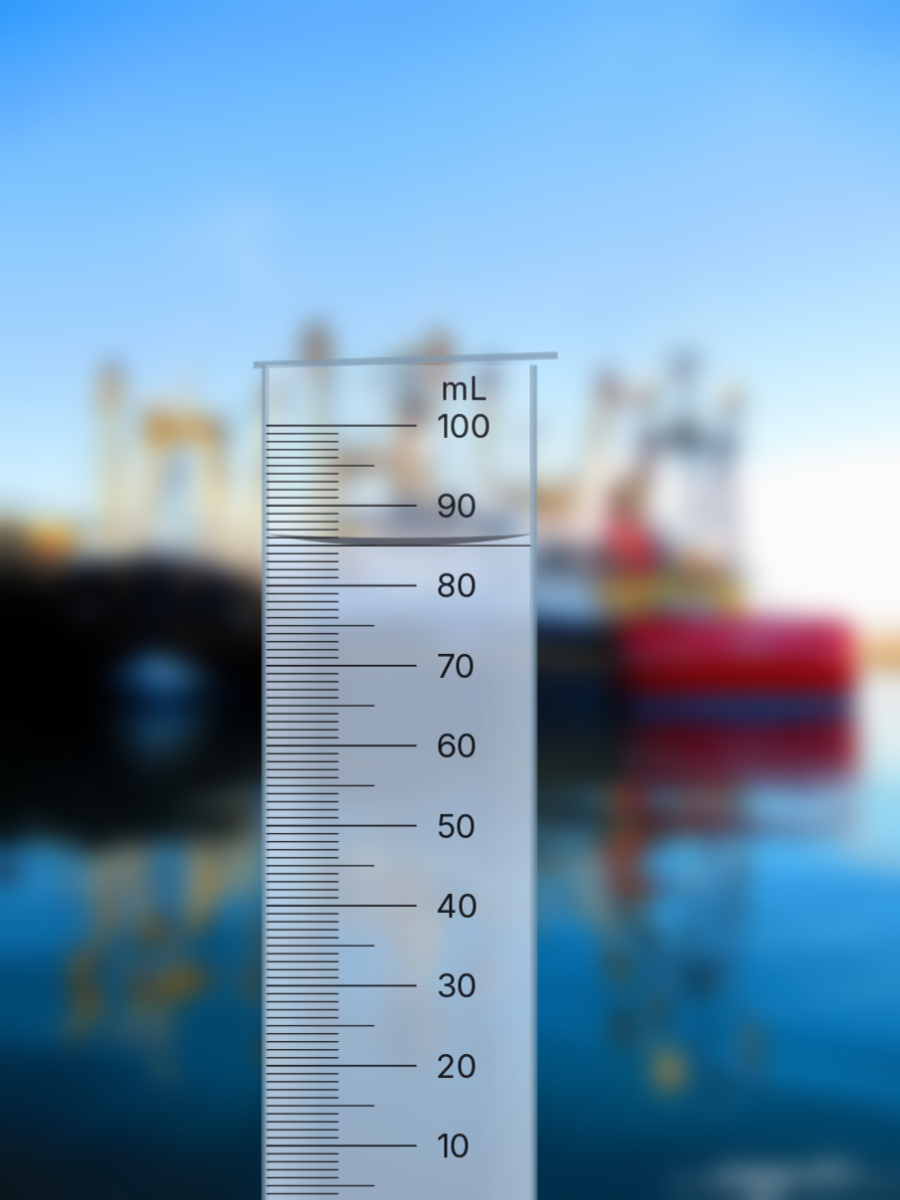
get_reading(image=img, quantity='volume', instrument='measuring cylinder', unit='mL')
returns 85 mL
